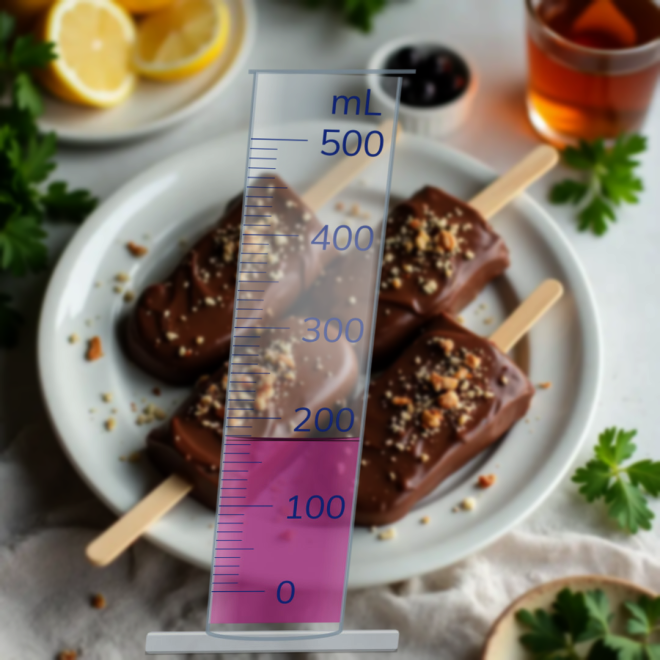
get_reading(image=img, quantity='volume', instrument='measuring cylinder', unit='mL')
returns 175 mL
